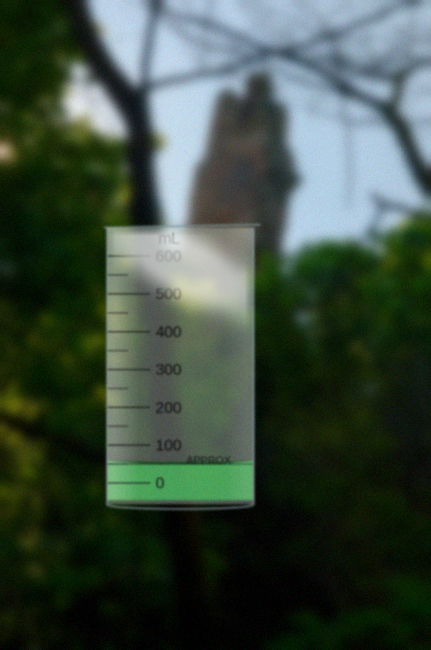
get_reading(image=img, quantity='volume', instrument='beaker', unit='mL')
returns 50 mL
